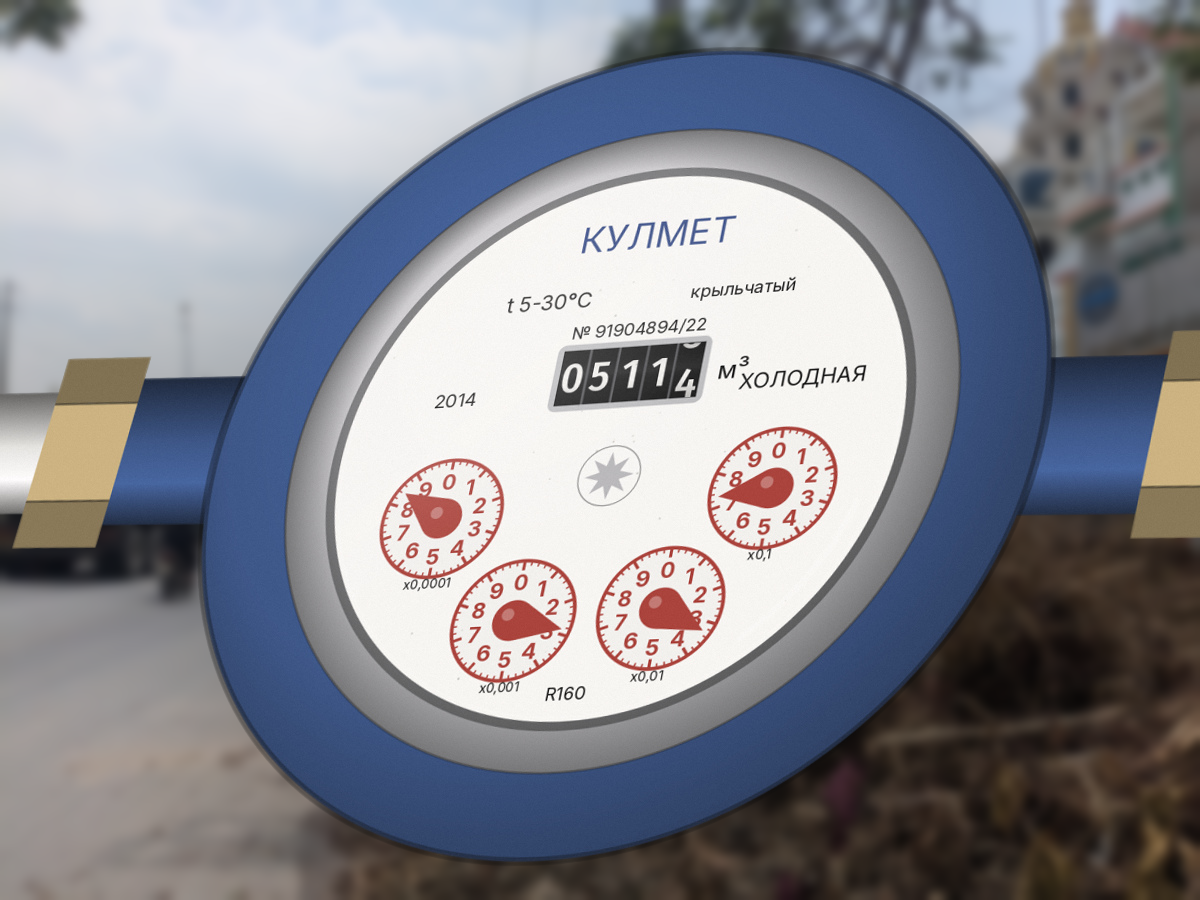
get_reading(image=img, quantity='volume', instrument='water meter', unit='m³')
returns 5113.7328 m³
